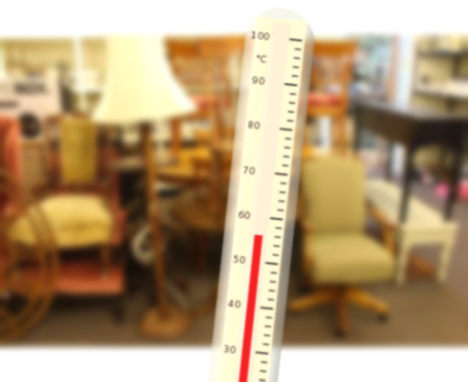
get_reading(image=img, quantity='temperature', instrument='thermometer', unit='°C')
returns 56 °C
